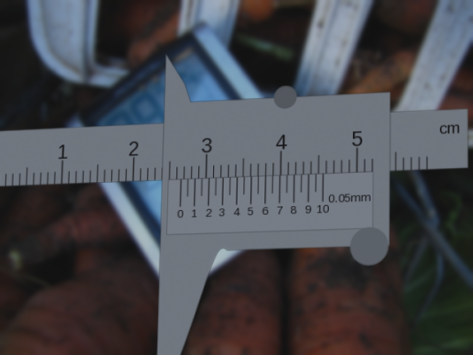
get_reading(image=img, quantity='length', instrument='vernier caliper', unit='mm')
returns 26.6 mm
